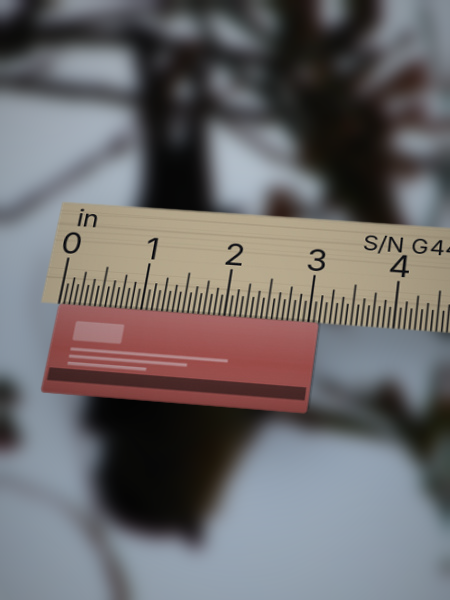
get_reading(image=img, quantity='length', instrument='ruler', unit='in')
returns 3.125 in
